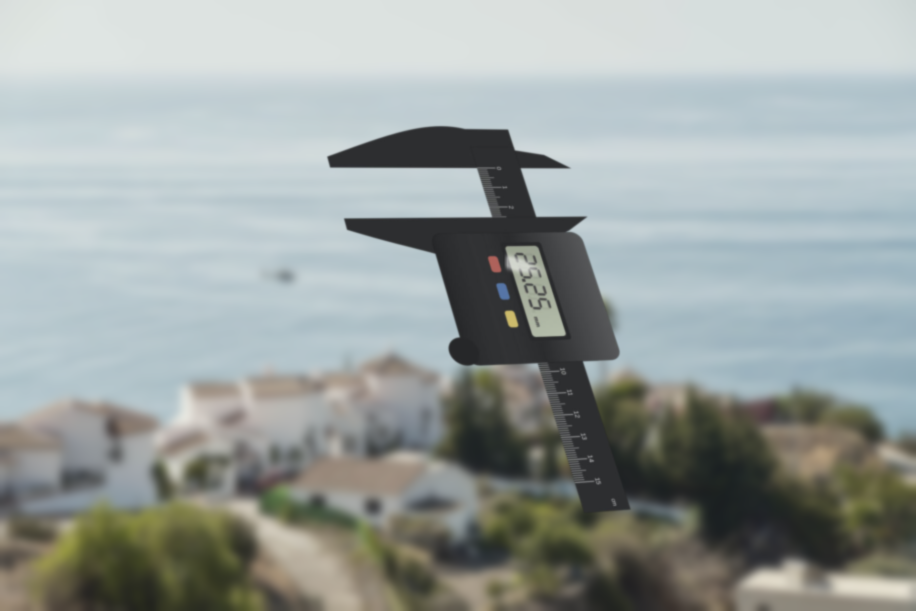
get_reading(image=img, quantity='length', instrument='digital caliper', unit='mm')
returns 25.25 mm
